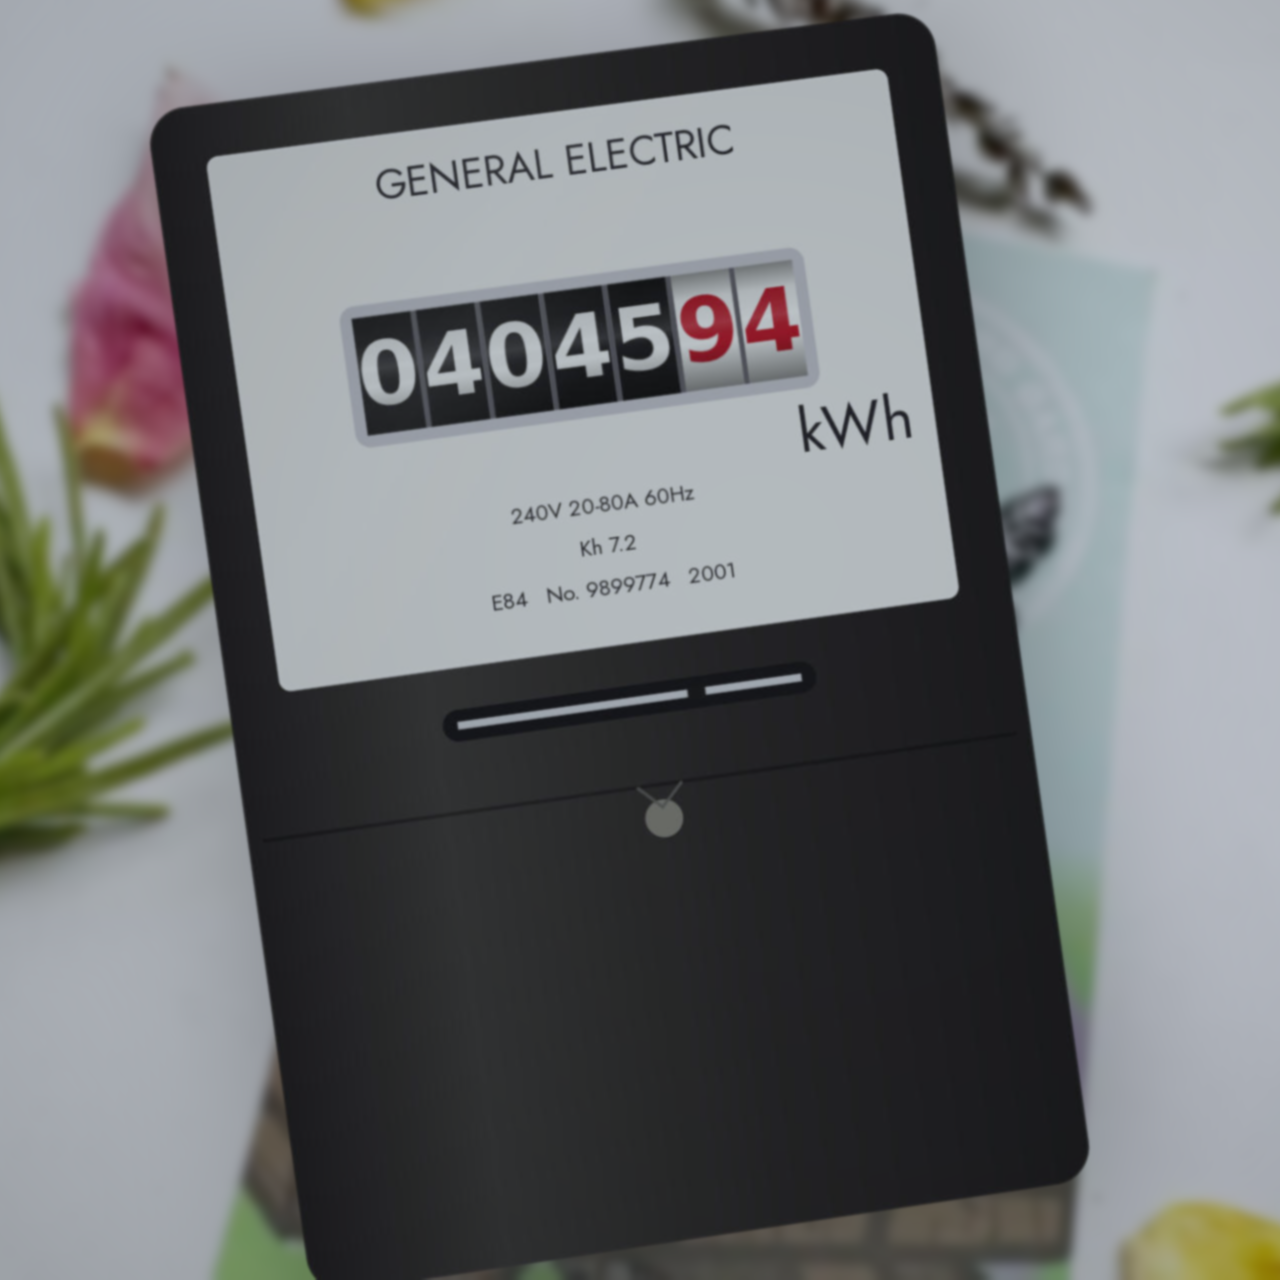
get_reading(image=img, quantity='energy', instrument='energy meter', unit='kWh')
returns 4045.94 kWh
